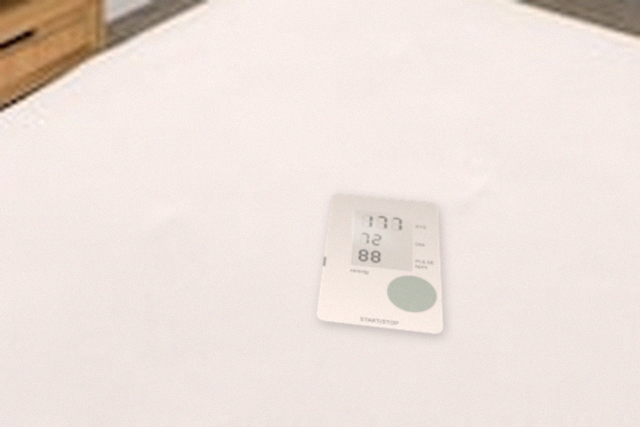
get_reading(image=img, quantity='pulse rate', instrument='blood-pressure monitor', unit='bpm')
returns 88 bpm
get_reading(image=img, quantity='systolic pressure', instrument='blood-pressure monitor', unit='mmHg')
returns 177 mmHg
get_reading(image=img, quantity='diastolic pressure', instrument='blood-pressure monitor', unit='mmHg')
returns 72 mmHg
